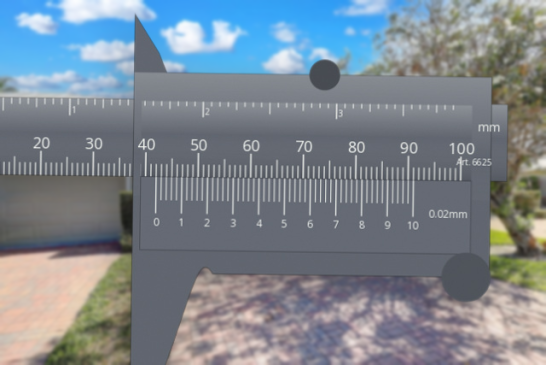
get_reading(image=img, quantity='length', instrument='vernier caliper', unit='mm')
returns 42.0 mm
